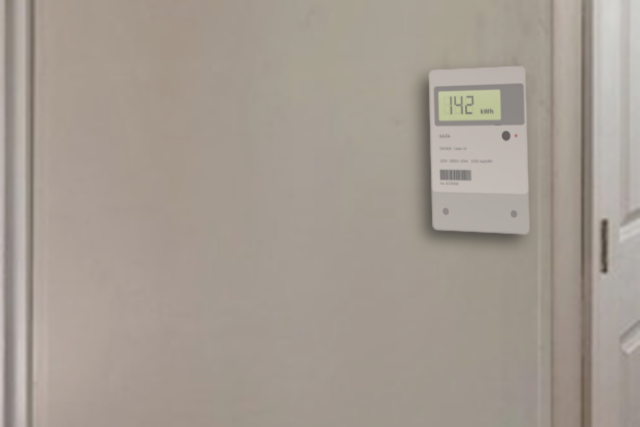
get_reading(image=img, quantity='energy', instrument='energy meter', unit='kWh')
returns 142 kWh
